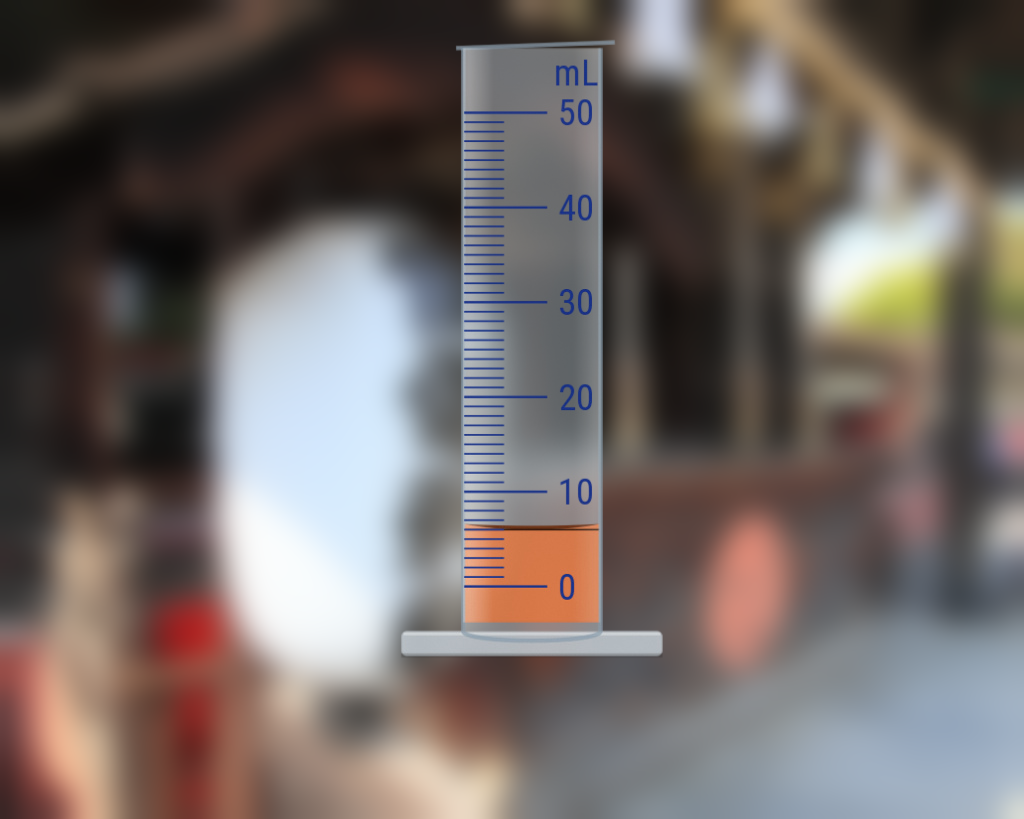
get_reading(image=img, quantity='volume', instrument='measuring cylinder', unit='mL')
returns 6 mL
